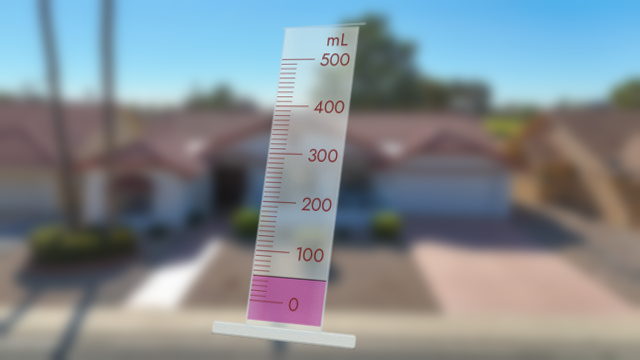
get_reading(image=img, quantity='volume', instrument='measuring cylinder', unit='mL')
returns 50 mL
